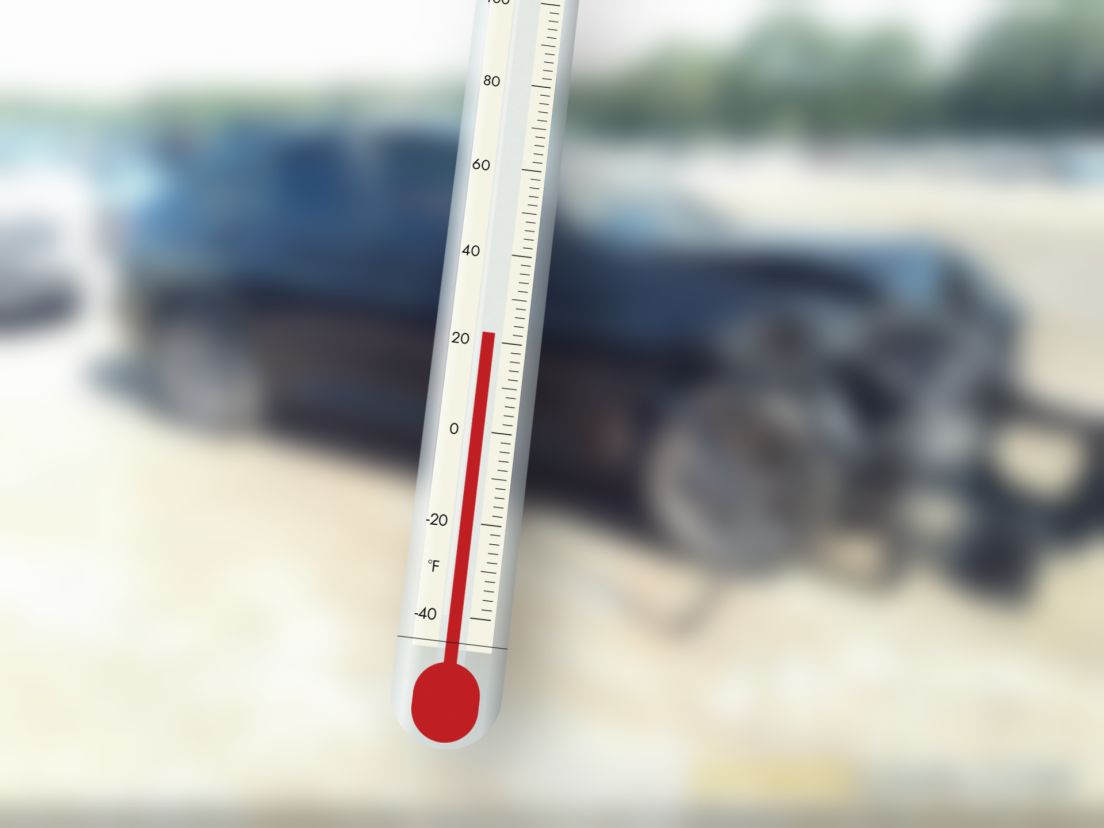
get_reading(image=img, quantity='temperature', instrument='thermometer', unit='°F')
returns 22 °F
